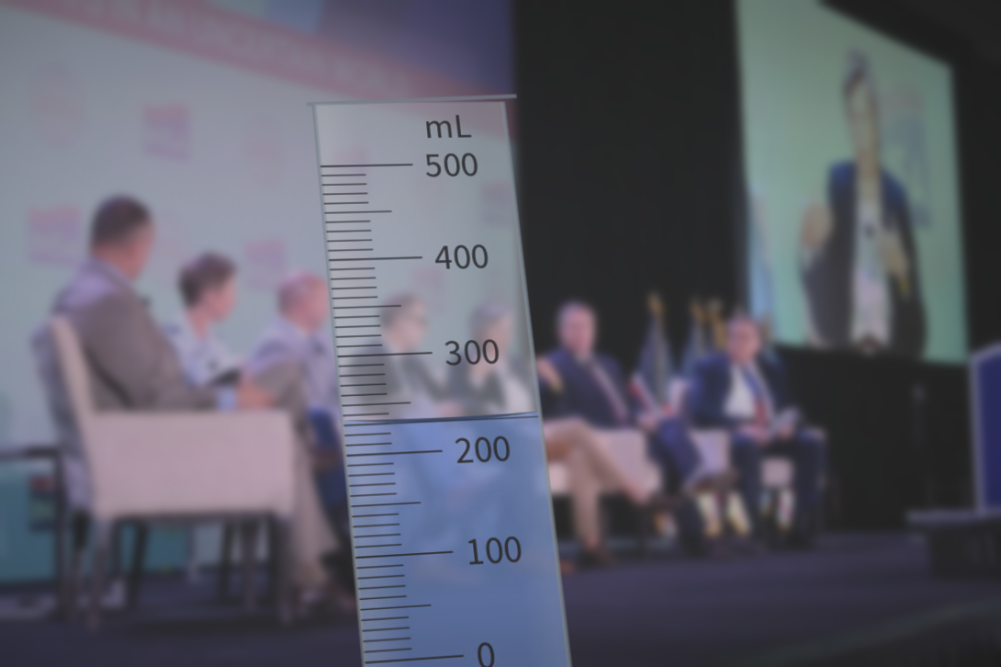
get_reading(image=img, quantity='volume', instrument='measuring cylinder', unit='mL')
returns 230 mL
